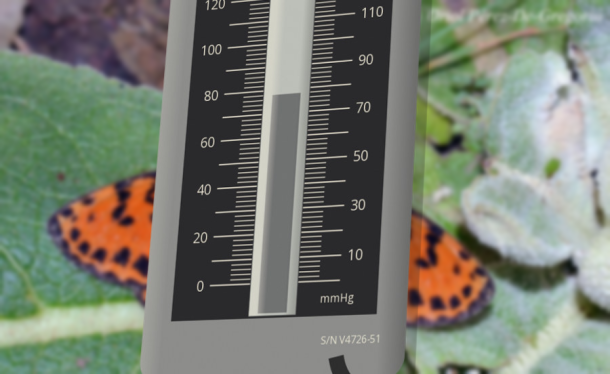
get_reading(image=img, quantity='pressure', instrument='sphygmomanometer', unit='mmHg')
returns 78 mmHg
